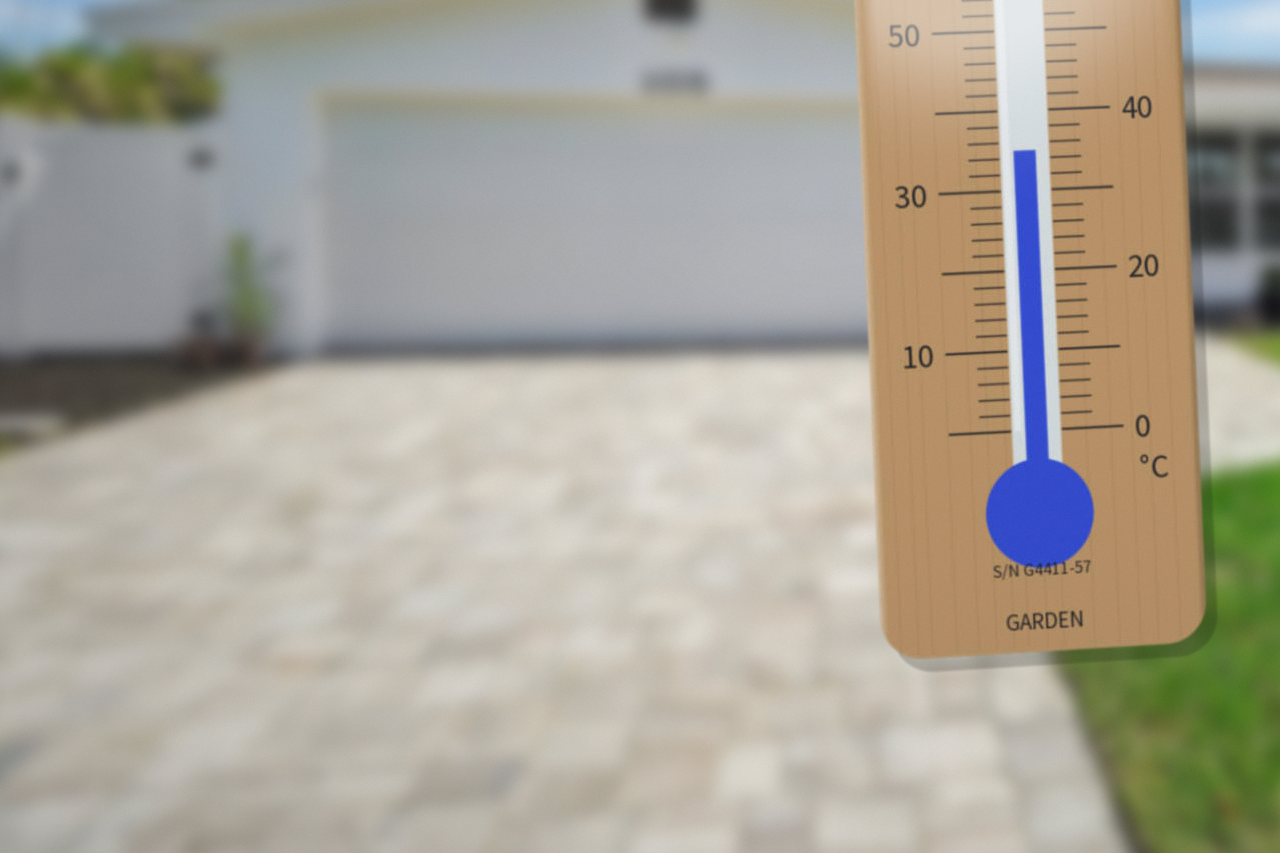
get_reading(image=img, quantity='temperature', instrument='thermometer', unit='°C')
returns 35 °C
